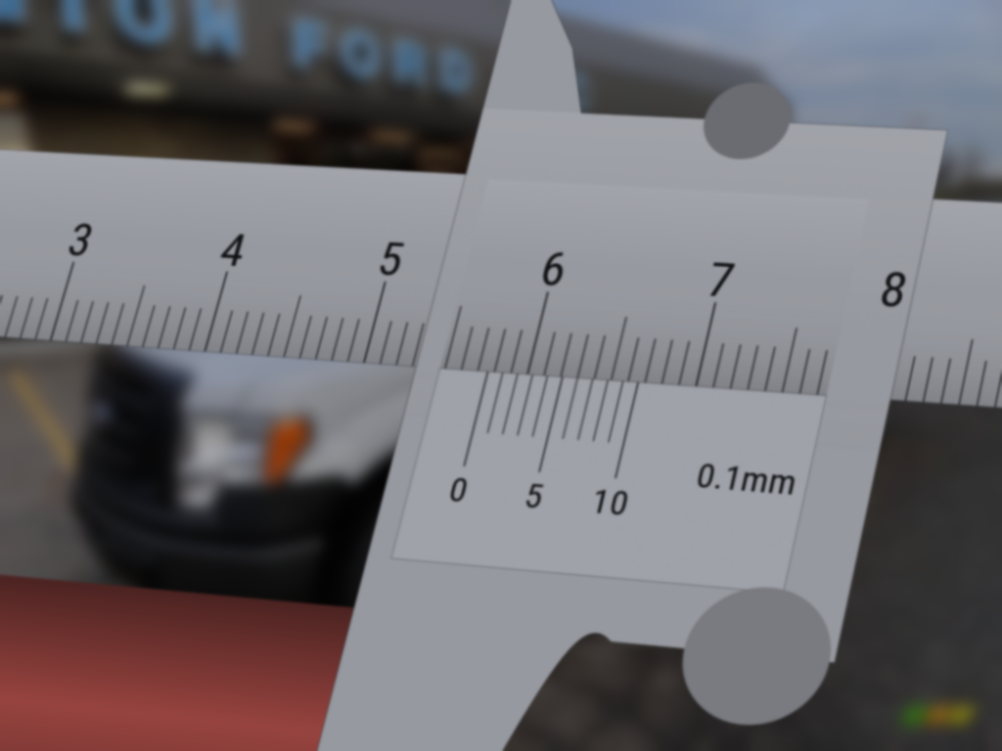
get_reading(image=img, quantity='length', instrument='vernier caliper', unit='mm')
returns 57.6 mm
